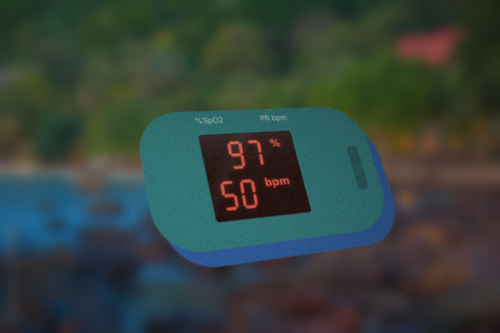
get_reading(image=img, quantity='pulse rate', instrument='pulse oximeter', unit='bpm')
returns 50 bpm
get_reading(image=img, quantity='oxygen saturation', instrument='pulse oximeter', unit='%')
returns 97 %
